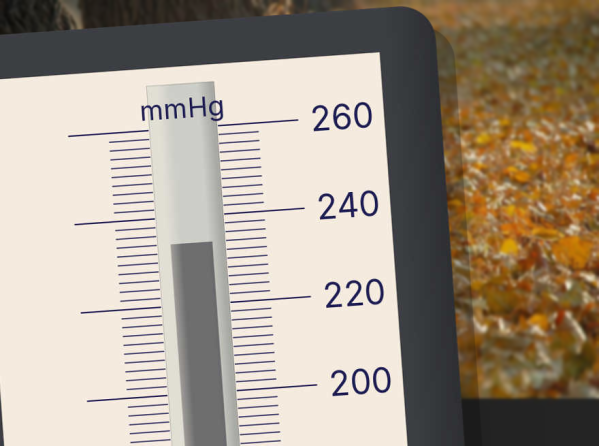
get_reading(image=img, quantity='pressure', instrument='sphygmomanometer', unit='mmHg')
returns 234 mmHg
